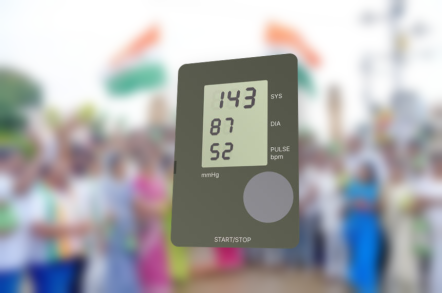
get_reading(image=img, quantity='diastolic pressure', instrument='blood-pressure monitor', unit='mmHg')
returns 87 mmHg
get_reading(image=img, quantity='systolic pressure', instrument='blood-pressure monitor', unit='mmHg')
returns 143 mmHg
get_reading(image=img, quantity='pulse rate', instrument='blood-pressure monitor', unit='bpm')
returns 52 bpm
